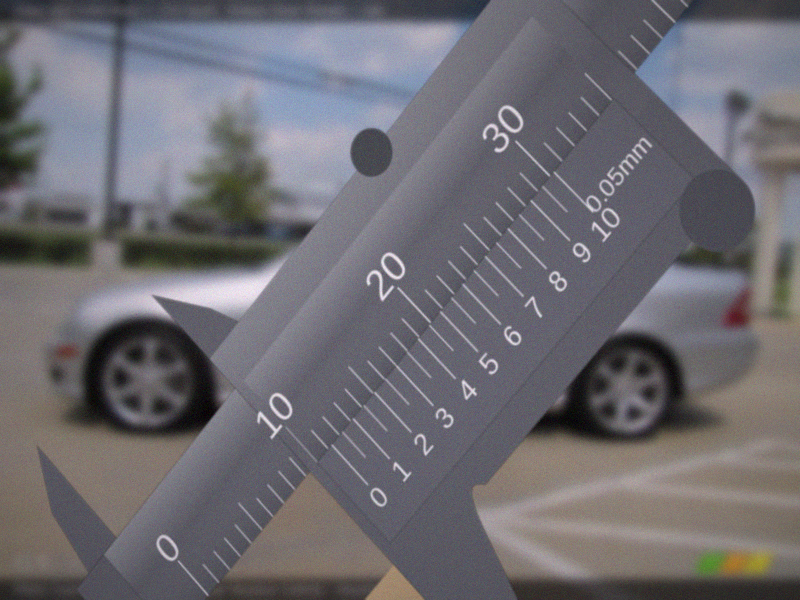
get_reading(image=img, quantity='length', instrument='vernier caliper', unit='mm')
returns 11.3 mm
